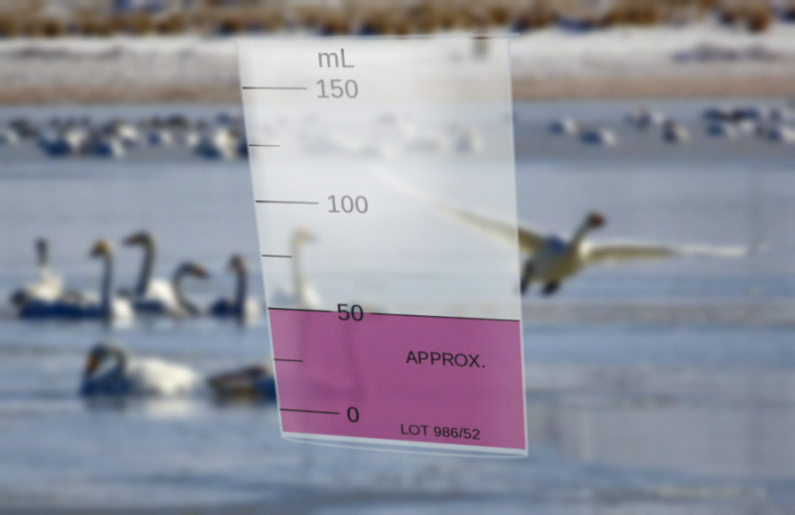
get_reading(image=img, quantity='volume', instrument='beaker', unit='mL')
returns 50 mL
